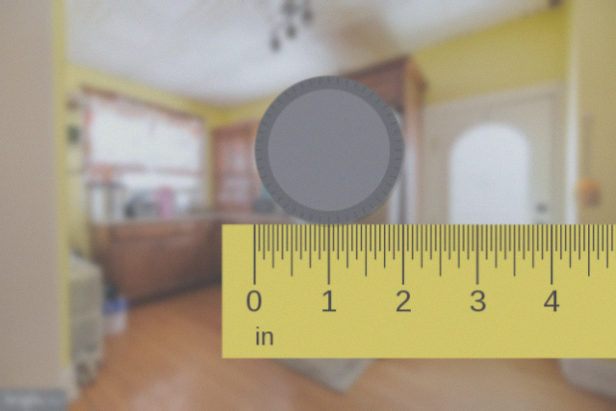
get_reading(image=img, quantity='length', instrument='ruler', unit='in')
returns 2 in
